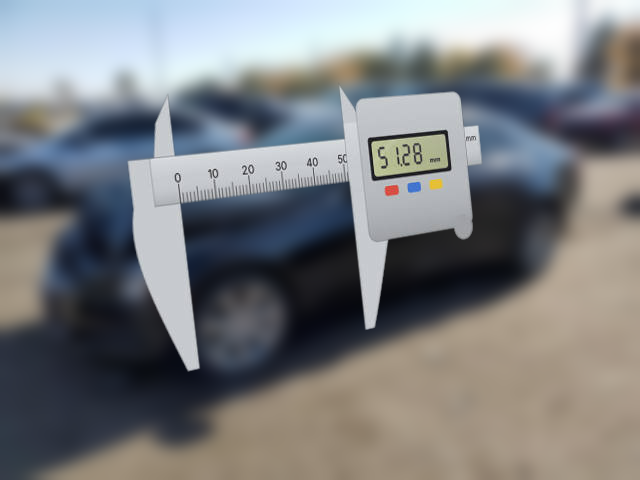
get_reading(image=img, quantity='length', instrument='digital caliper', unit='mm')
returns 51.28 mm
